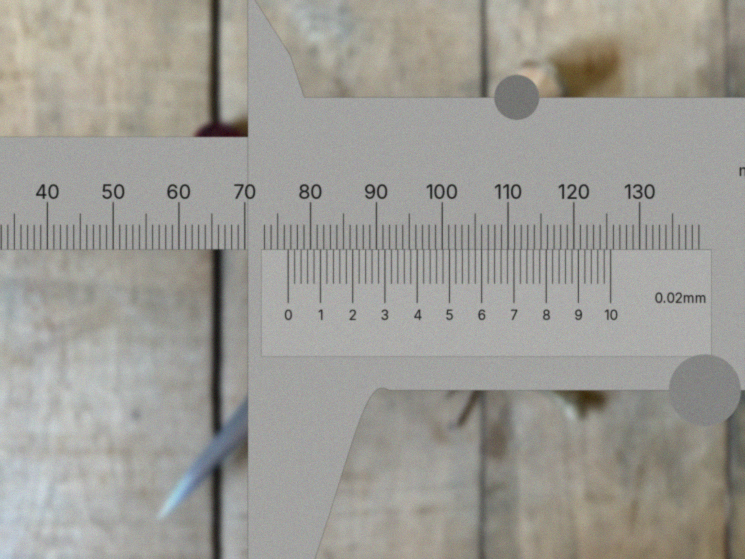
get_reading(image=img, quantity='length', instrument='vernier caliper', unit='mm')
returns 76.6 mm
